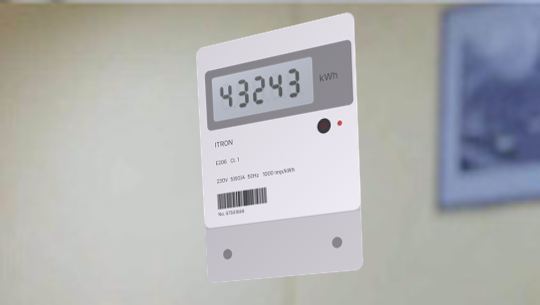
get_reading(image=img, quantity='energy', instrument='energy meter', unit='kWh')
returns 43243 kWh
